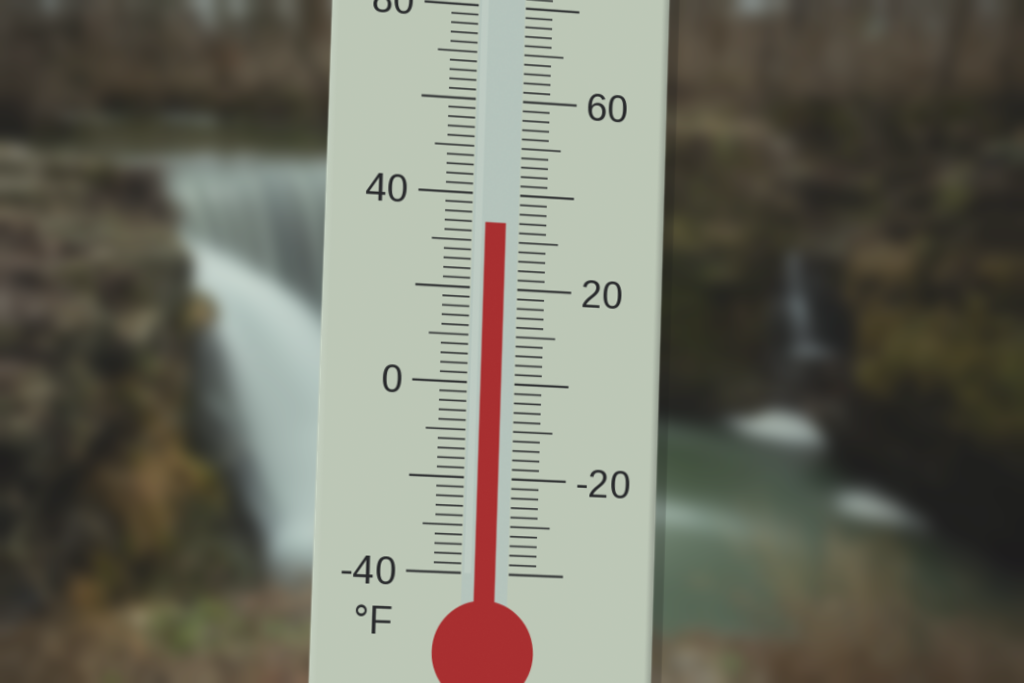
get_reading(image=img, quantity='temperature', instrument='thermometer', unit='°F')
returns 34 °F
